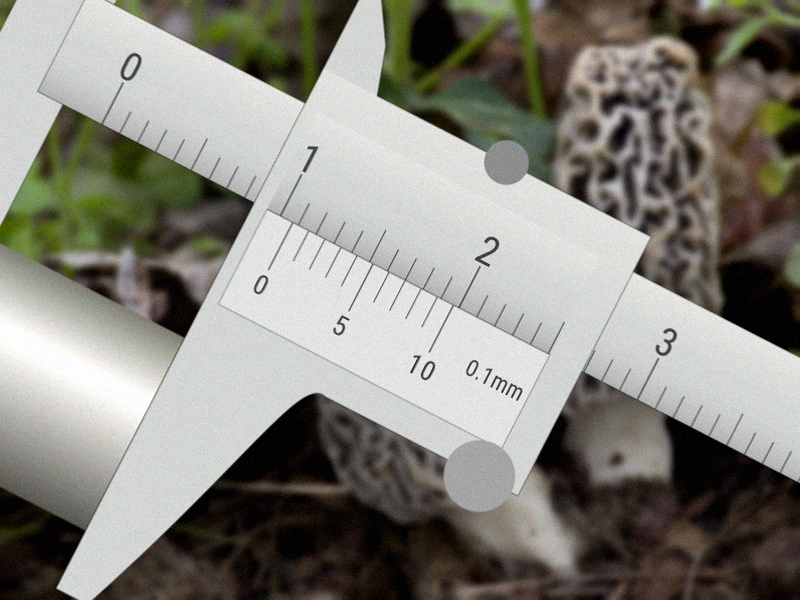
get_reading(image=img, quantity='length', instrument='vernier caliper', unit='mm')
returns 10.7 mm
